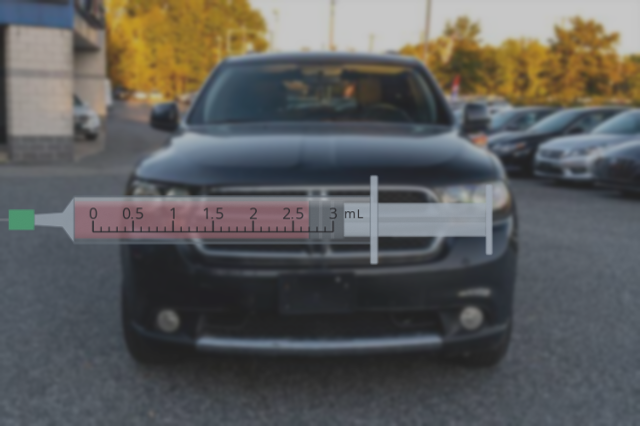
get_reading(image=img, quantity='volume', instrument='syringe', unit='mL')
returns 2.7 mL
